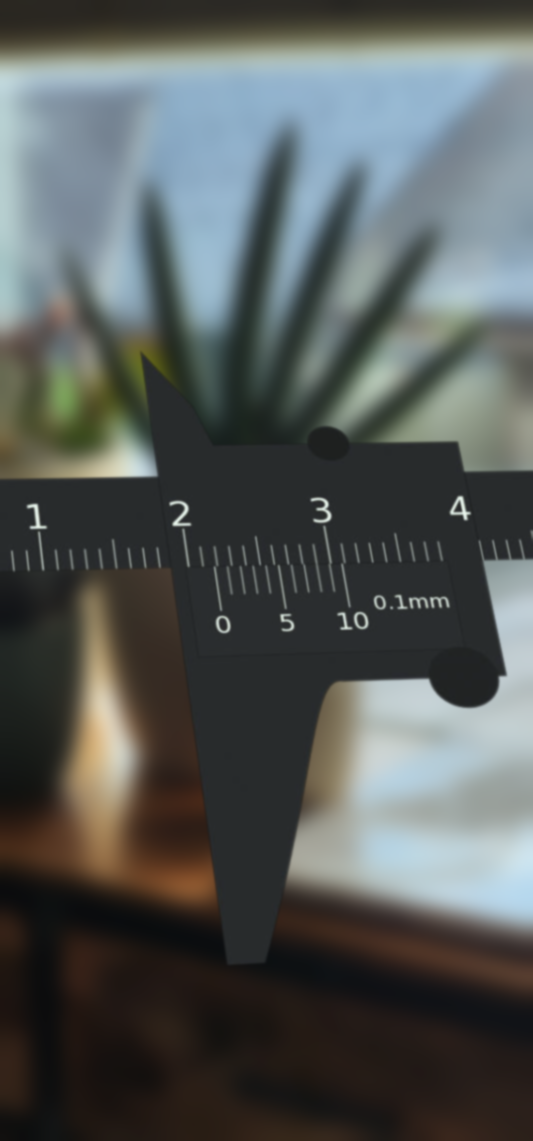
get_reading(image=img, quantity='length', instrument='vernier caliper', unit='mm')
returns 21.8 mm
